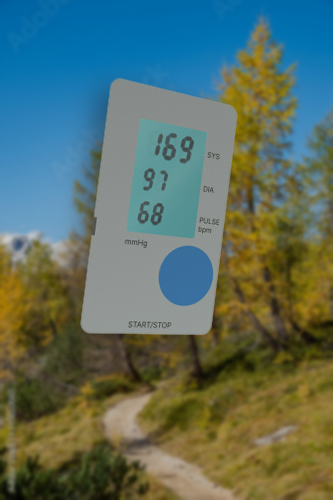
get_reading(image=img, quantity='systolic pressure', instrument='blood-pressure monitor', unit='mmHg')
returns 169 mmHg
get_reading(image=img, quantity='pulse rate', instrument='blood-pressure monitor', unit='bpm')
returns 68 bpm
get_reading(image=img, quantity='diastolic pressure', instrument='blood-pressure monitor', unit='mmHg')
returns 97 mmHg
